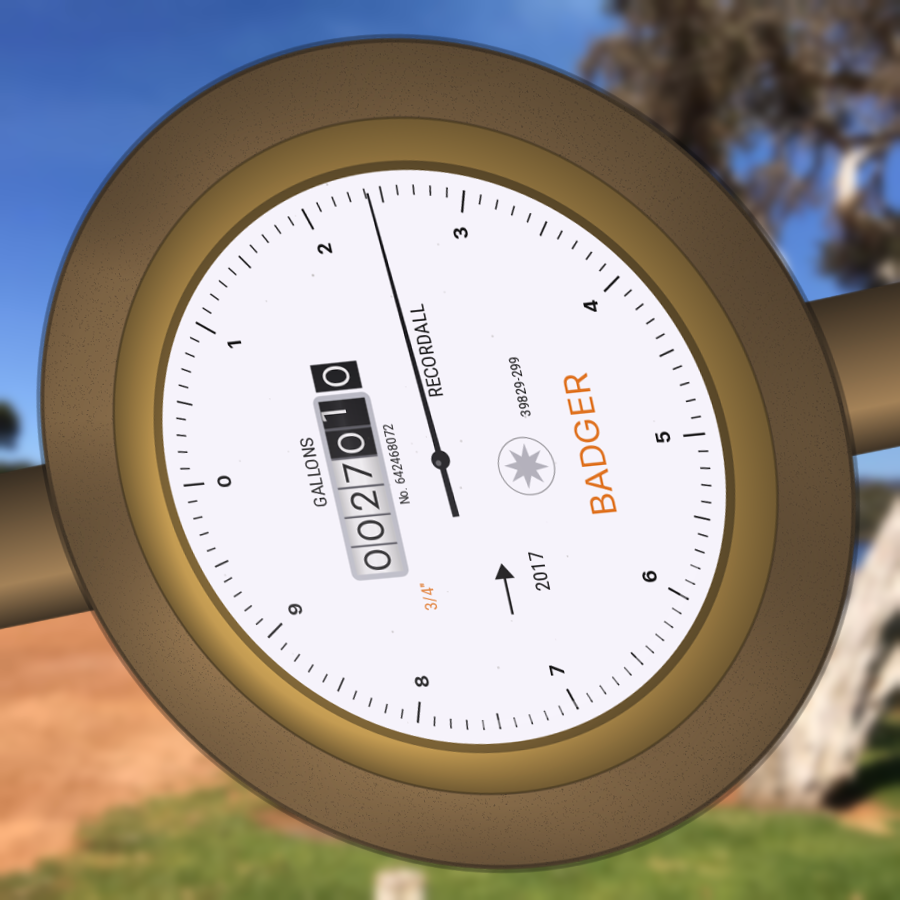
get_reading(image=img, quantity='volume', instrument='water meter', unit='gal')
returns 27012.4 gal
